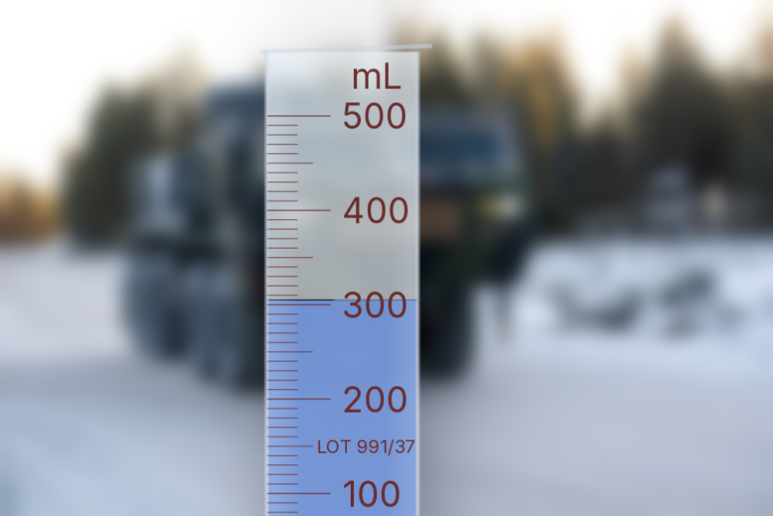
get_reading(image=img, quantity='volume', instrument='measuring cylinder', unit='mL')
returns 305 mL
